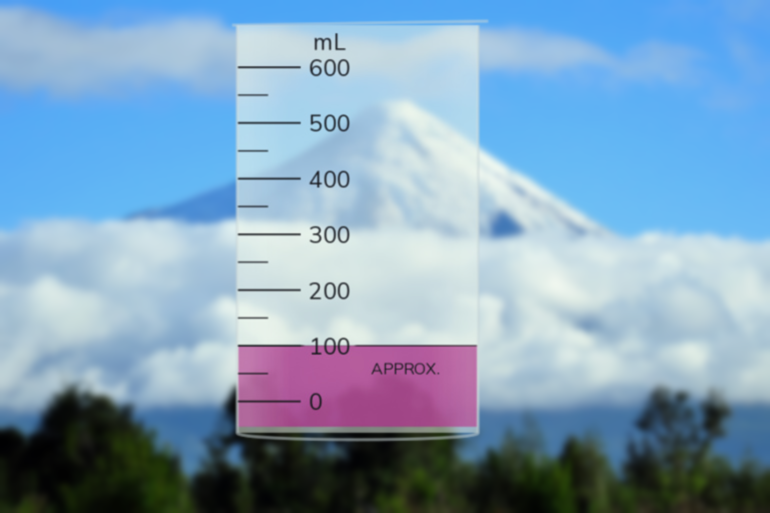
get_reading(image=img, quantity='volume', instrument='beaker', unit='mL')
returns 100 mL
